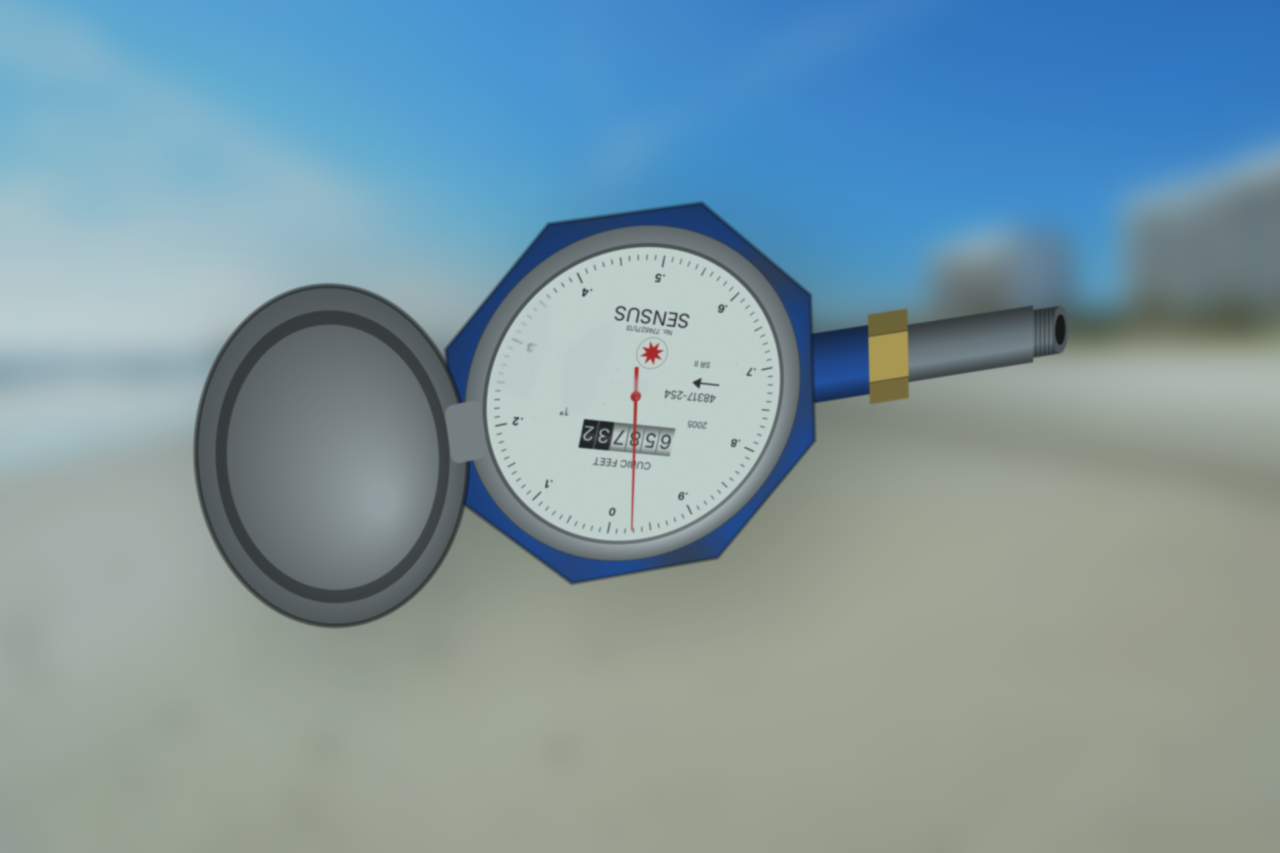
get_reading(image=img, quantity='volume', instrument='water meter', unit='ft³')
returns 658731.97 ft³
